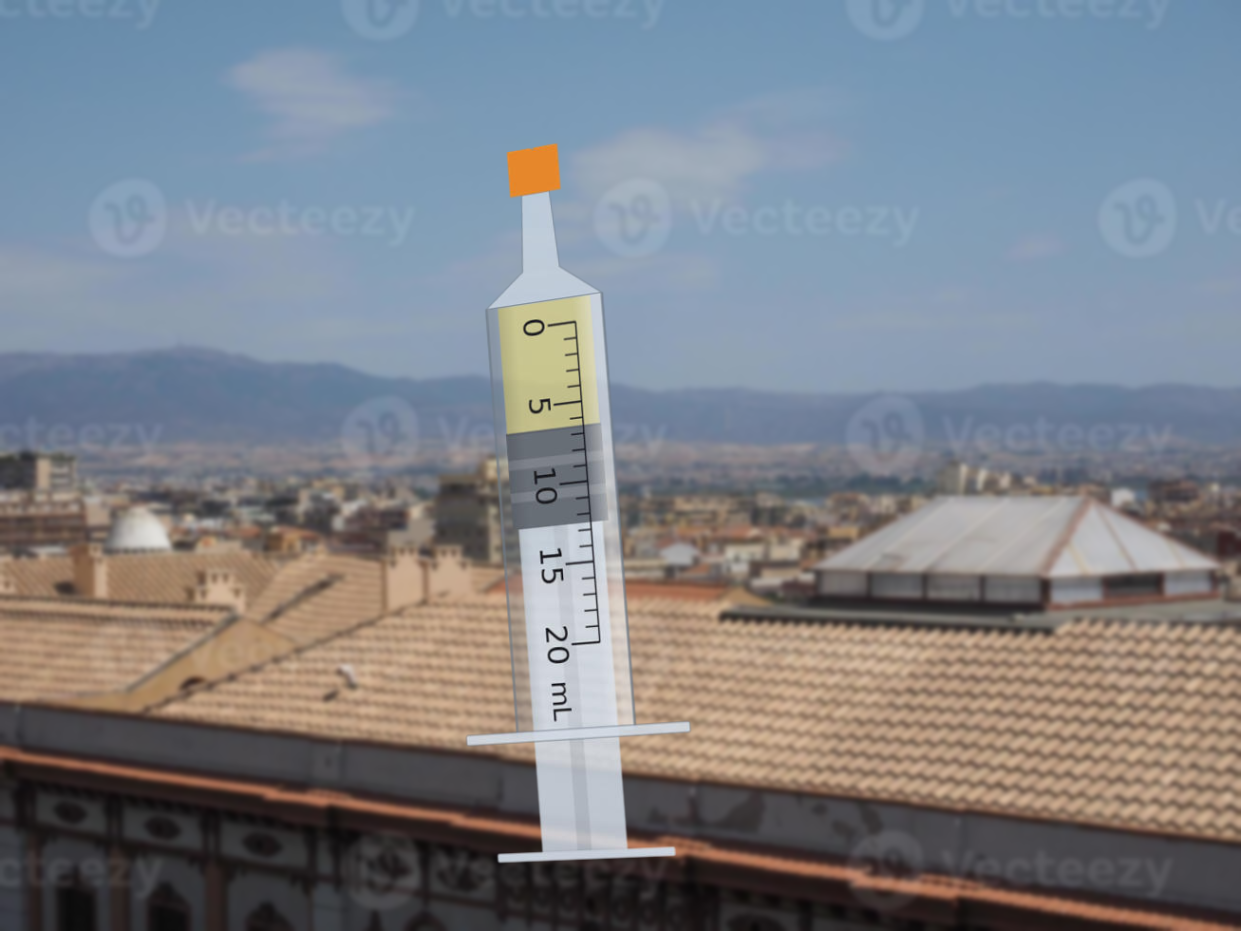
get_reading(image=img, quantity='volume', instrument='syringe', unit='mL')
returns 6.5 mL
